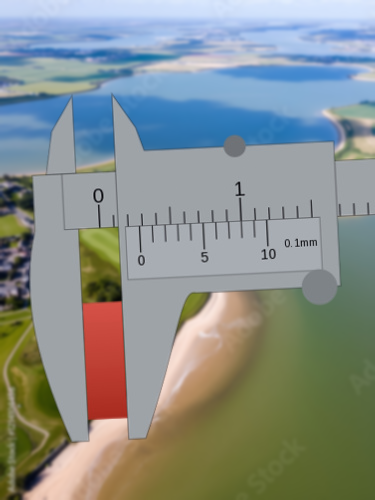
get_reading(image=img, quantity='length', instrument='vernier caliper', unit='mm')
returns 2.8 mm
